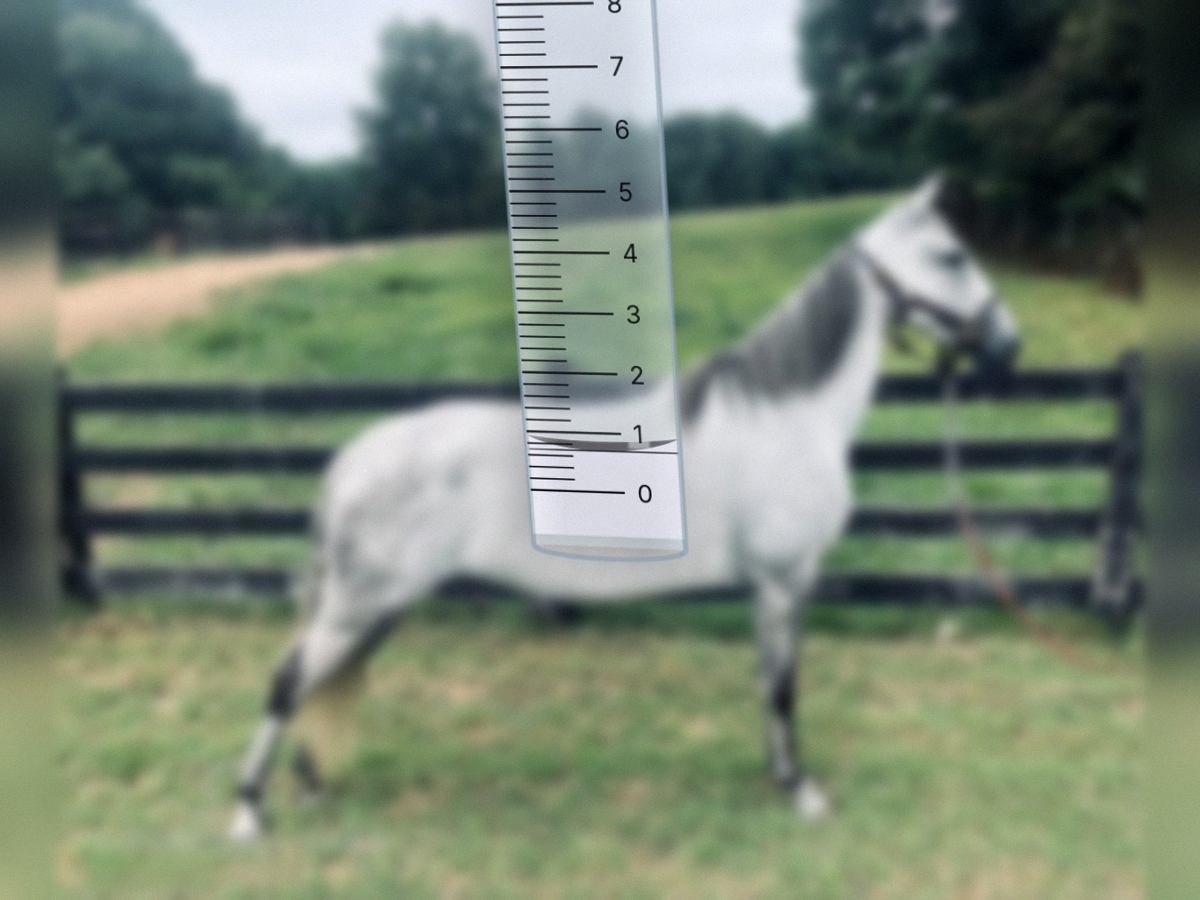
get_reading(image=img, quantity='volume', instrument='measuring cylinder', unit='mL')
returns 0.7 mL
